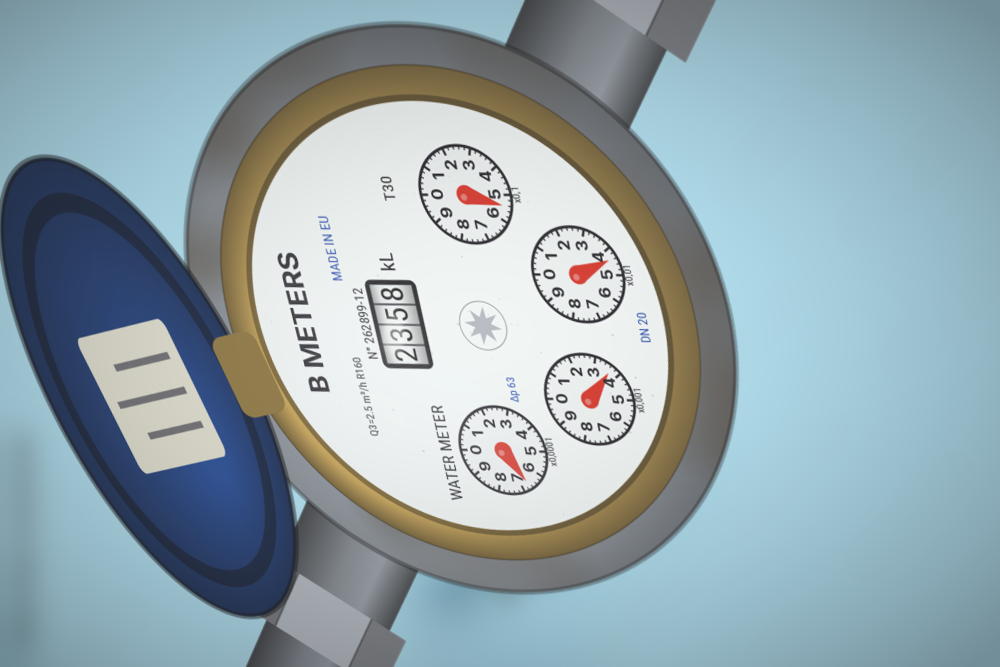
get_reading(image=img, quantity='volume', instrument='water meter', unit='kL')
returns 2358.5436 kL
